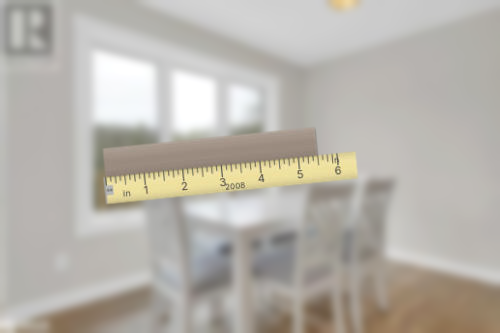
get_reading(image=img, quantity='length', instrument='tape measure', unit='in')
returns 5.5 in
